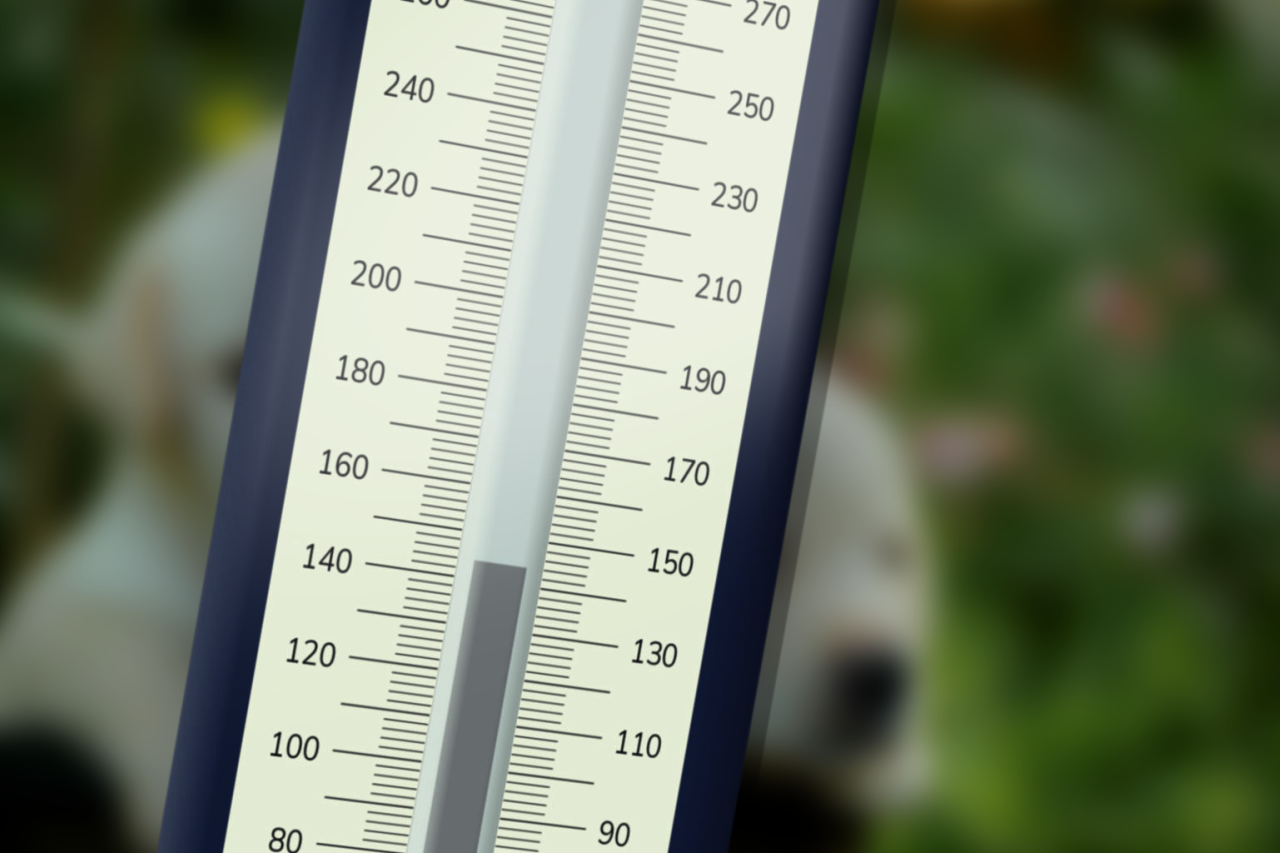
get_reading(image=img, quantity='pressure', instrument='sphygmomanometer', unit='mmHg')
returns 144 mmHg
